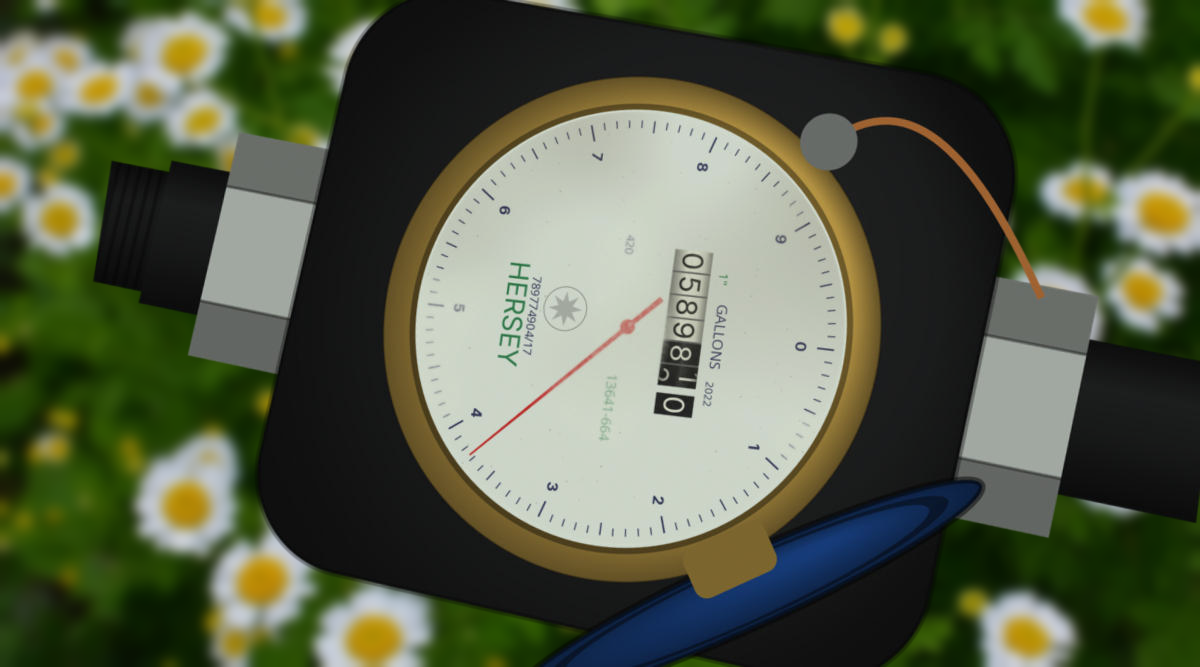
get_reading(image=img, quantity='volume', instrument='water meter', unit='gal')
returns 589813.7 gal
